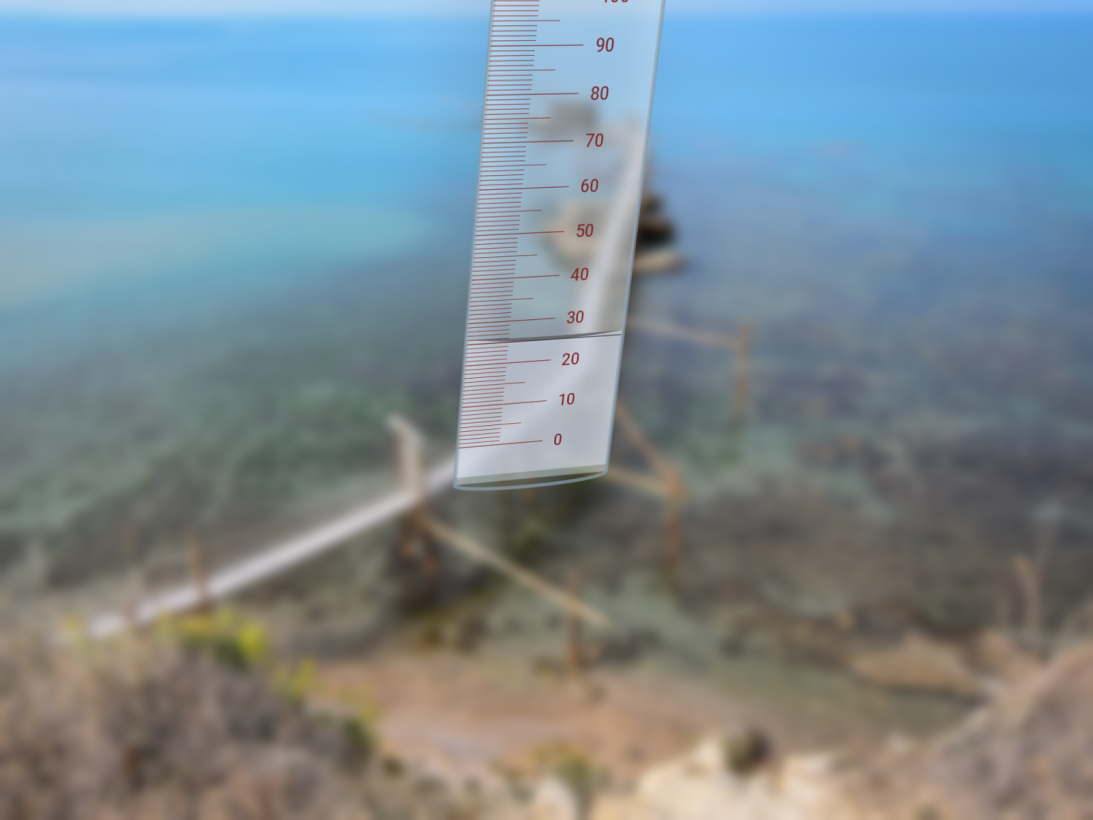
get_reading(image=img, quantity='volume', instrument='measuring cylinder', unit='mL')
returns 25 mL
